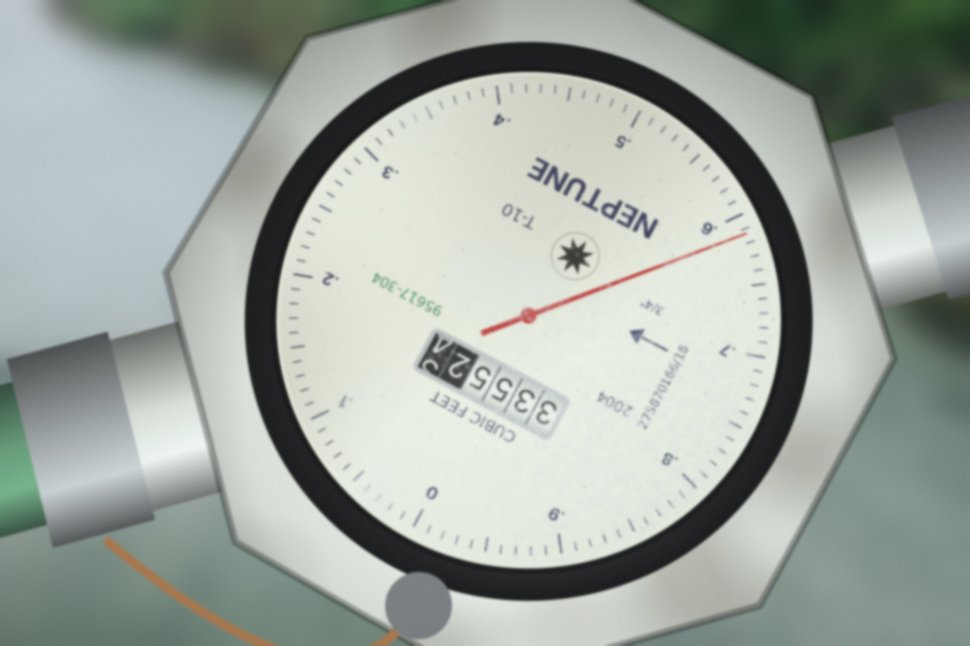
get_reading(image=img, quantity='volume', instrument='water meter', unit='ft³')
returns 335523.61 ft³
